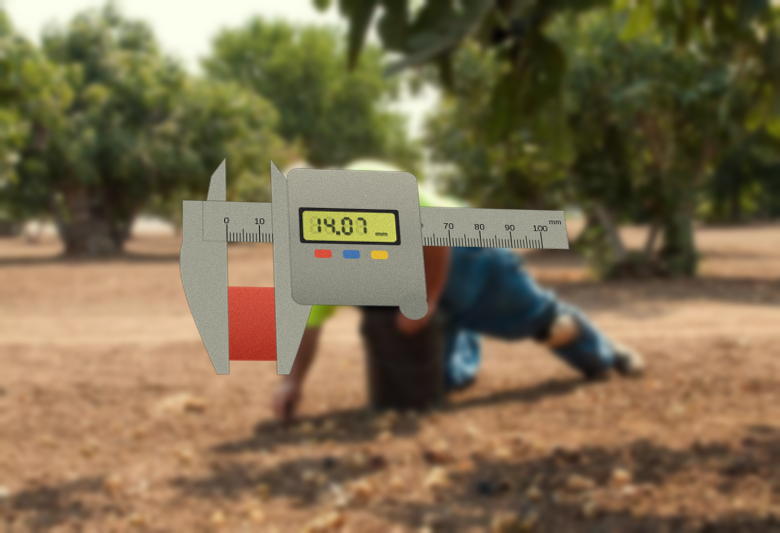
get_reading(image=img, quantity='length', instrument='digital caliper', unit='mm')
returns 14.07 mm
